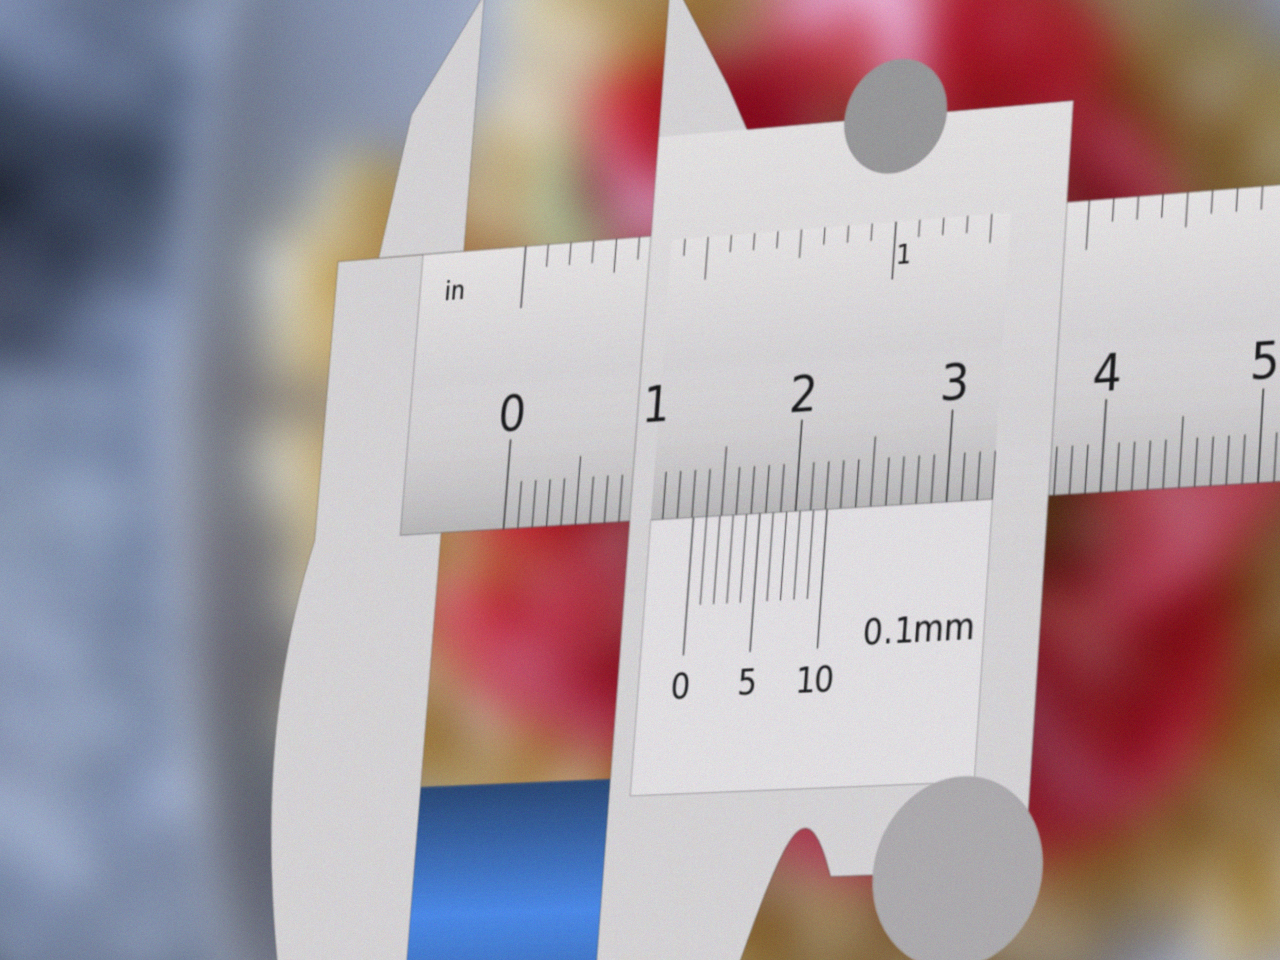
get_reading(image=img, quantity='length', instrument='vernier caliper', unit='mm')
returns 13.1 mm
